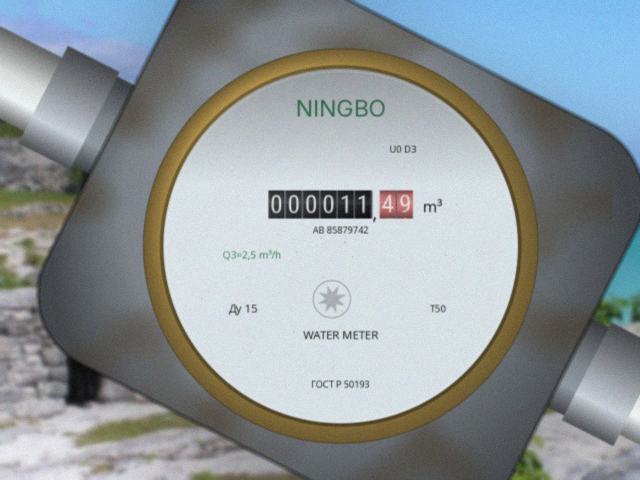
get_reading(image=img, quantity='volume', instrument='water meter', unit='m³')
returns 11.49 m³
